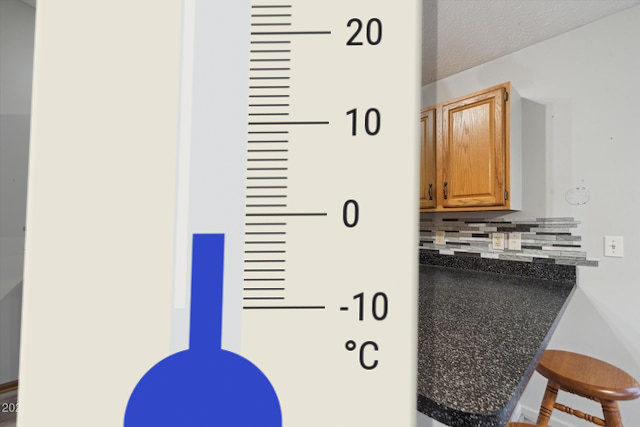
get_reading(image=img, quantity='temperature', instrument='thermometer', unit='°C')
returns -2 °C
